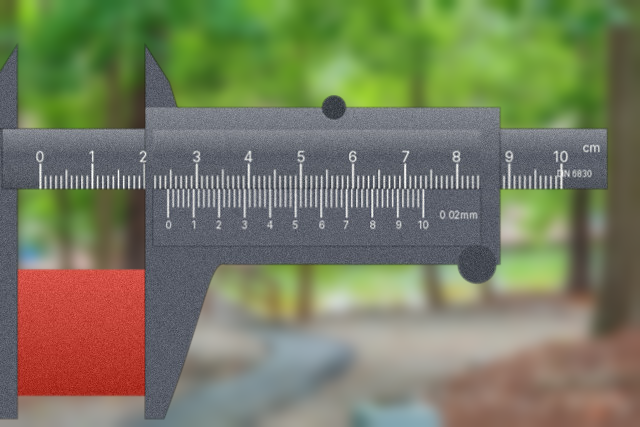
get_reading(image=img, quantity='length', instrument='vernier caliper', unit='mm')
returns 24.5 mm
